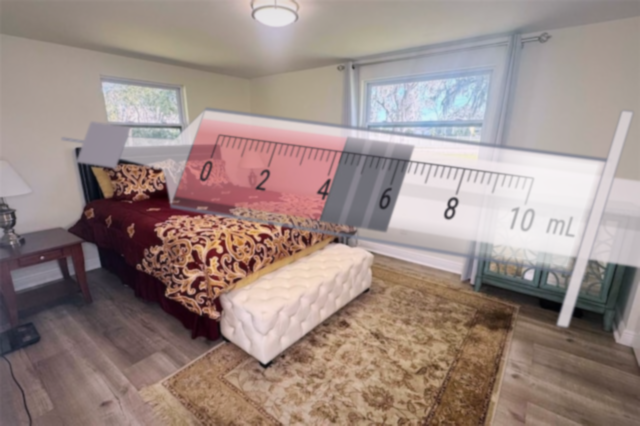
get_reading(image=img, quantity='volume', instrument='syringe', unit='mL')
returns 4.2 mL
